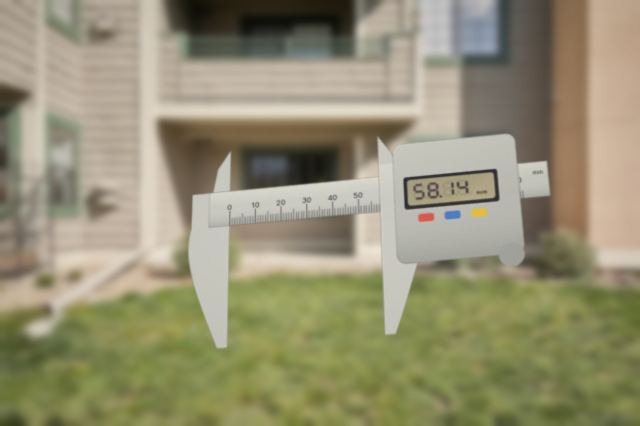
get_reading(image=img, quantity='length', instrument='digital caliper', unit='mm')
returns 58.14 mm
